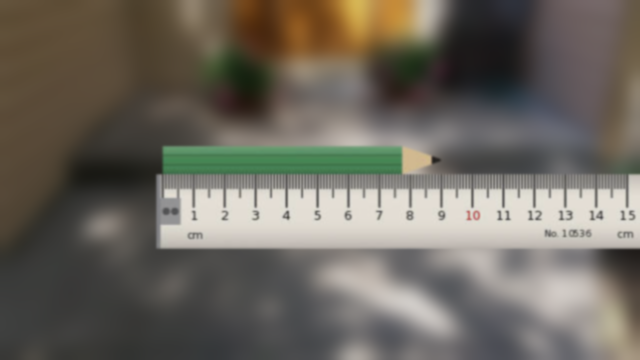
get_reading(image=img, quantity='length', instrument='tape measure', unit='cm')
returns 9 cm
